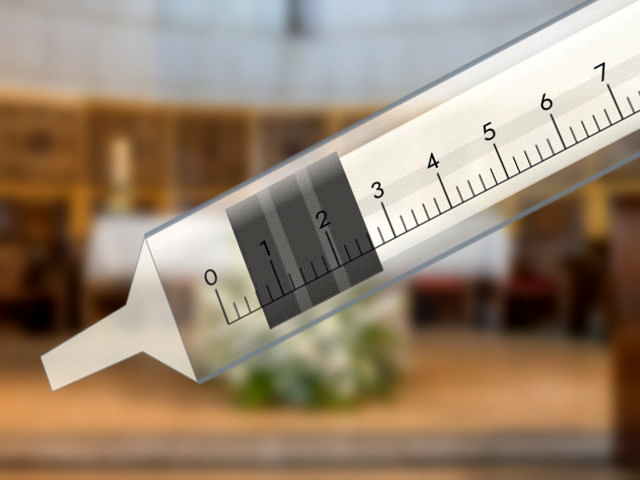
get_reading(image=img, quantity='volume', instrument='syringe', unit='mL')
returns 0.6 mL
